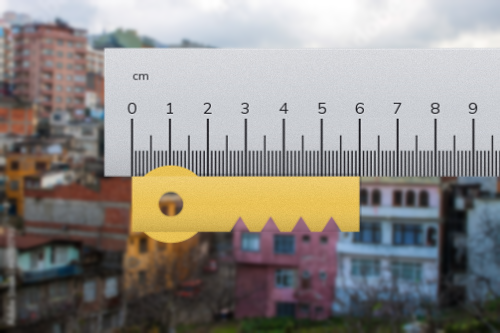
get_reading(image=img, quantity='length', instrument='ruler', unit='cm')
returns 6 cm
